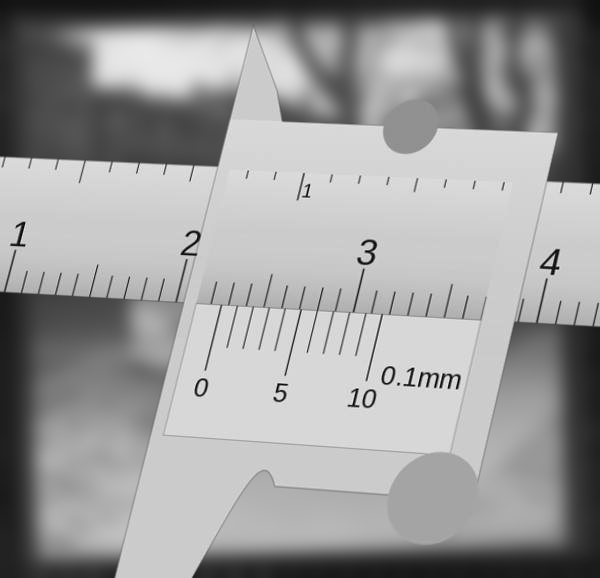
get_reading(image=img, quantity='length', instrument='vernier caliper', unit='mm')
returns 22.6 mm
